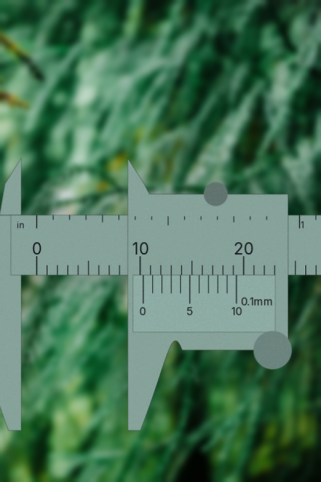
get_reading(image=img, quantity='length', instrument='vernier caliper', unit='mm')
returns 10.3 mm
